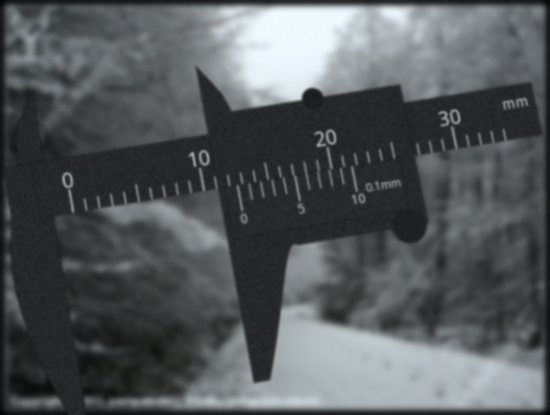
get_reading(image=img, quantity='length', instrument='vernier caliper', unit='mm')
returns 12.6 mm
